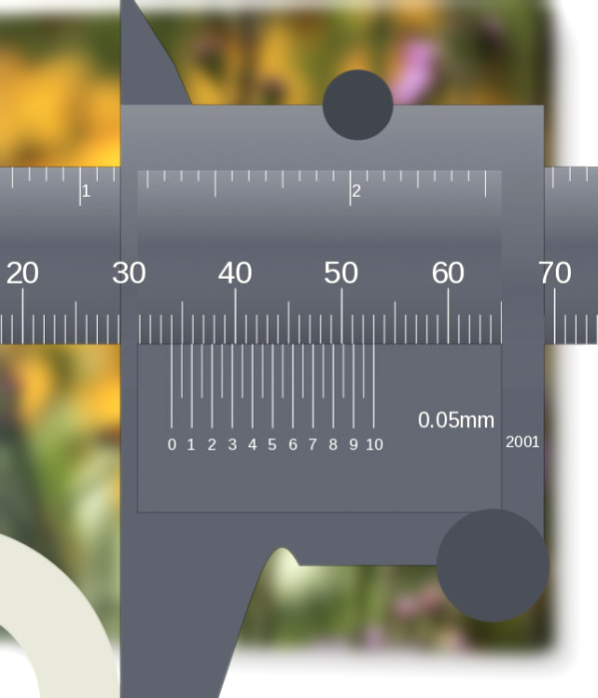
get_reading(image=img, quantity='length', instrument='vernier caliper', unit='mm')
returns 34.0 mm
